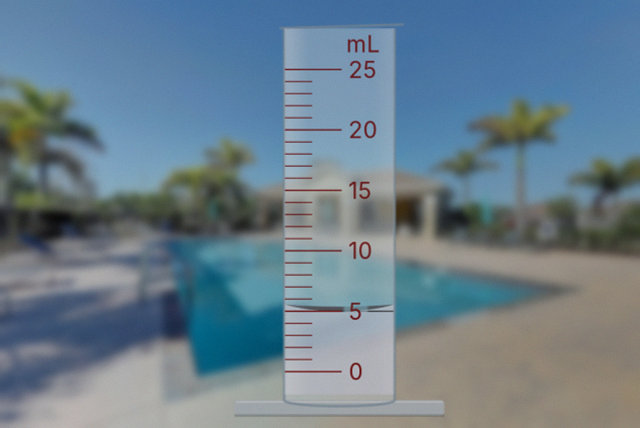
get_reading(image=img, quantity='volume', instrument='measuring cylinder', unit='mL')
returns 5 mL
